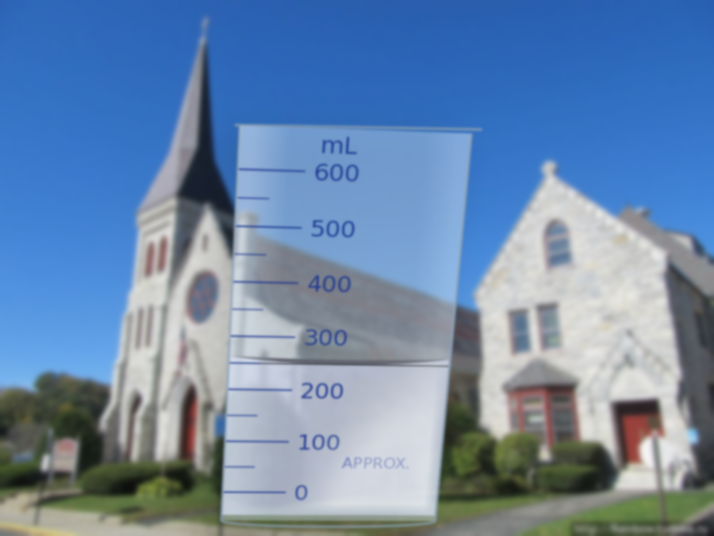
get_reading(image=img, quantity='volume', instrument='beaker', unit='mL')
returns 250 mL
